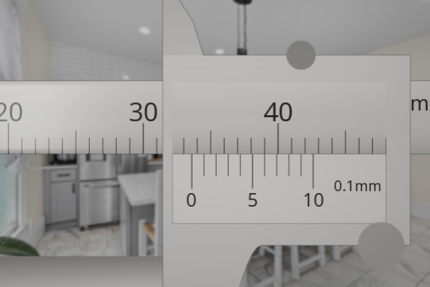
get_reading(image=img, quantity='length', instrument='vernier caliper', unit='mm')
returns 33.6 mm
